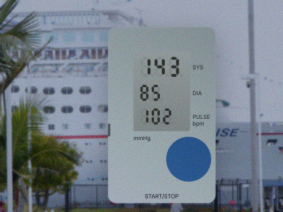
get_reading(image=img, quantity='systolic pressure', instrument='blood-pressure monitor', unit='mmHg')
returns 143 mmHg
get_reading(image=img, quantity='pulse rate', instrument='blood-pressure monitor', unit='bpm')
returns 102 bpm
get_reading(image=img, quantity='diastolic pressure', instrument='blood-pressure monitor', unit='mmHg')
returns 85 mmHg
